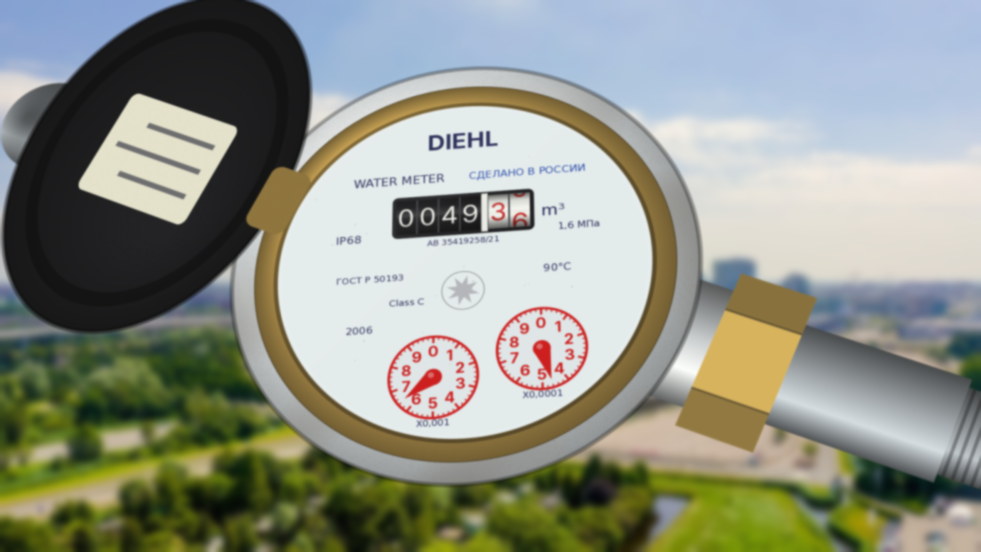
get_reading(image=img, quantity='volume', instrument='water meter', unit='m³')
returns 49.3564 m³
